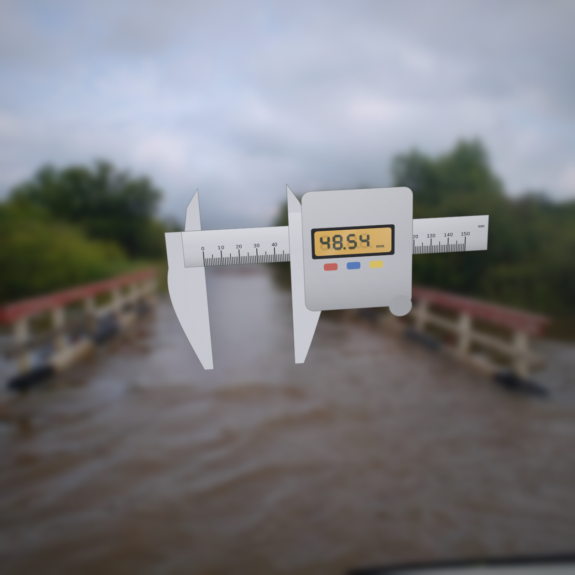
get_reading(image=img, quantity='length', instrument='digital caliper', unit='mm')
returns 48.54 mm
